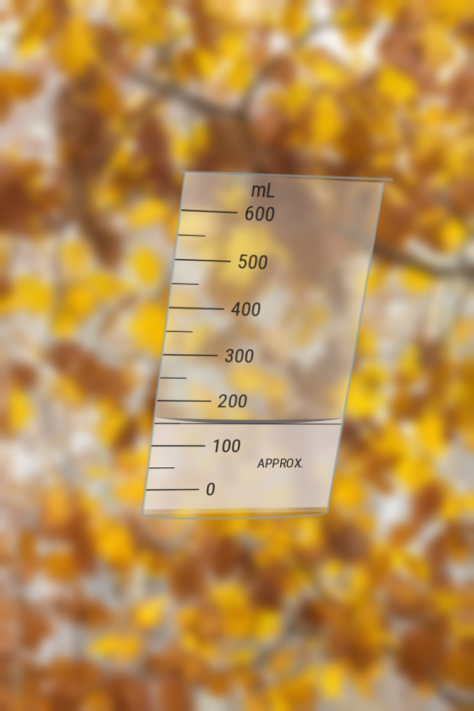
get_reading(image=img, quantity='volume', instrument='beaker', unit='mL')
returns 150 mL
